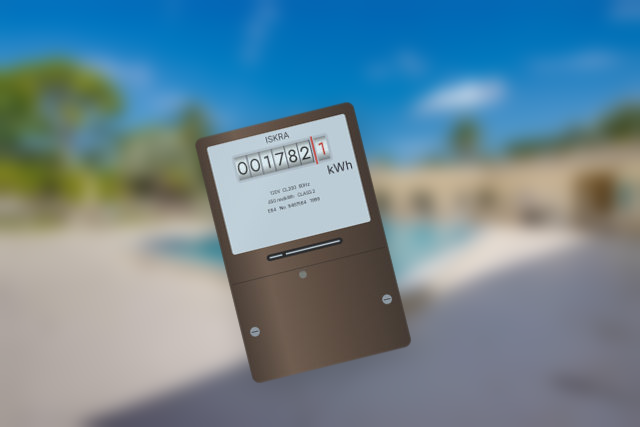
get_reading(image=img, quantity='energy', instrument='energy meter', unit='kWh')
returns 1782.1 kWh
